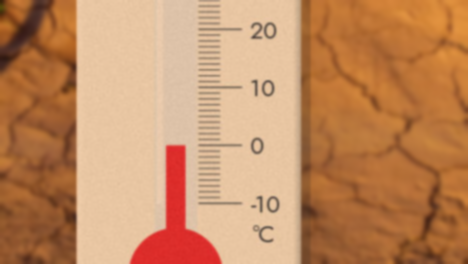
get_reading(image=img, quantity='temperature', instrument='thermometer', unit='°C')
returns 0 °C
